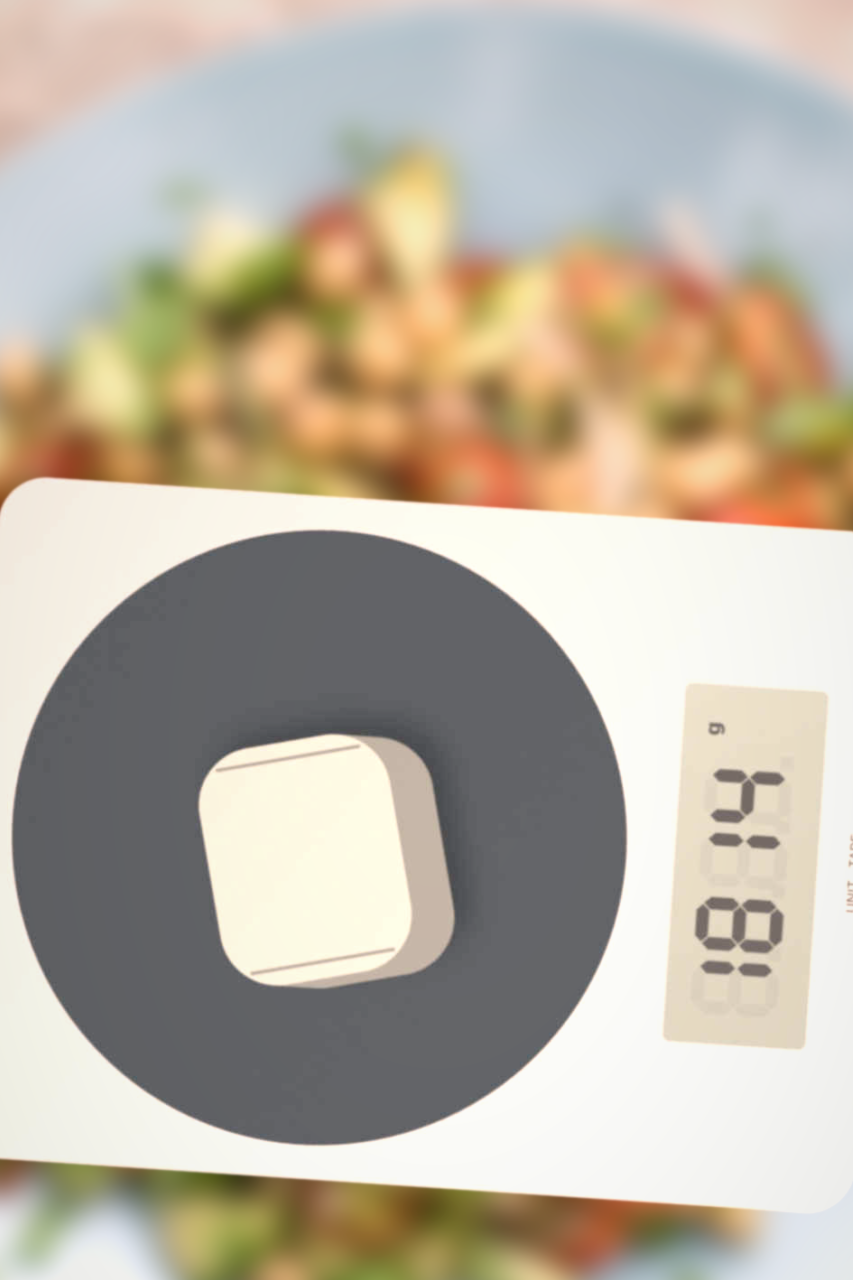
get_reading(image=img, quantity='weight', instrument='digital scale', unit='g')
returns 1814 g
